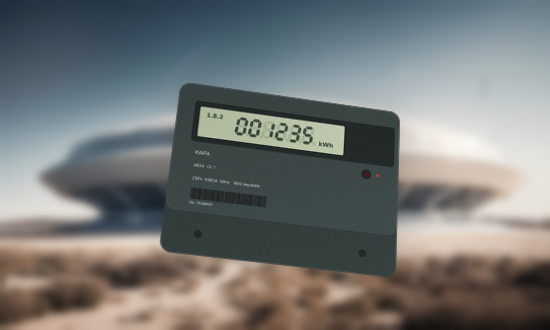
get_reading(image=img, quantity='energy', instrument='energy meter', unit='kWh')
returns 1235 kWh
